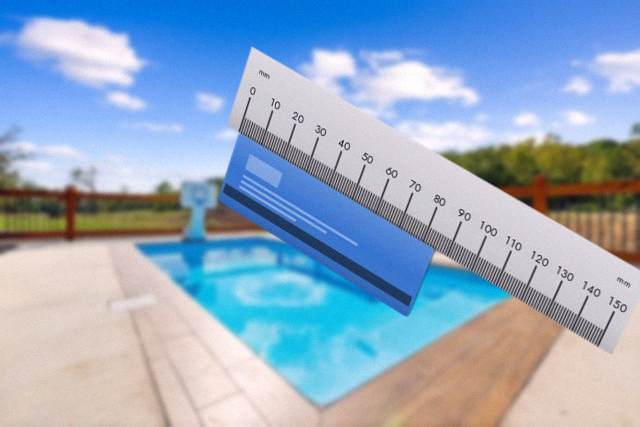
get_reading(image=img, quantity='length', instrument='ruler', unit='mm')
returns 85 mm
